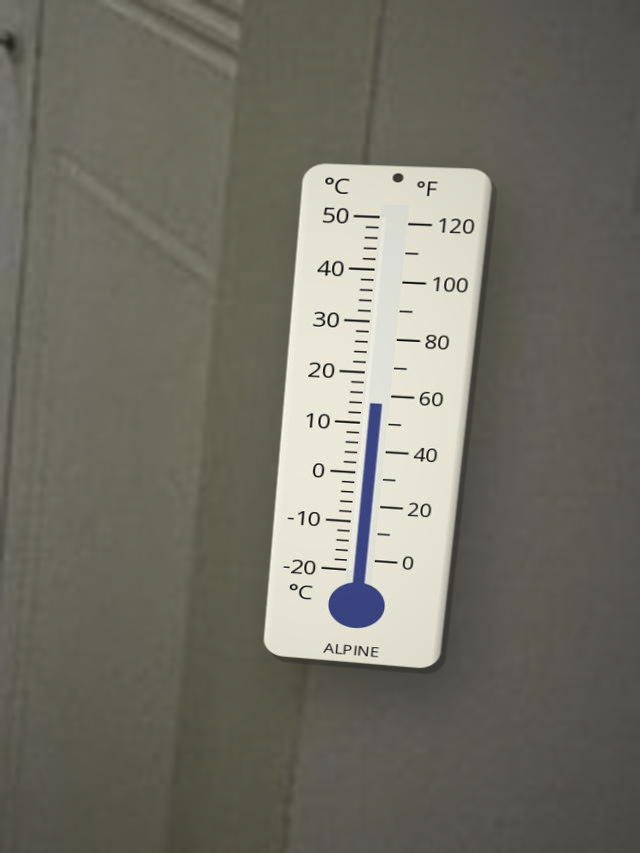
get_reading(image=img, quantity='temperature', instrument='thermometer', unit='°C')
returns 14 °C
